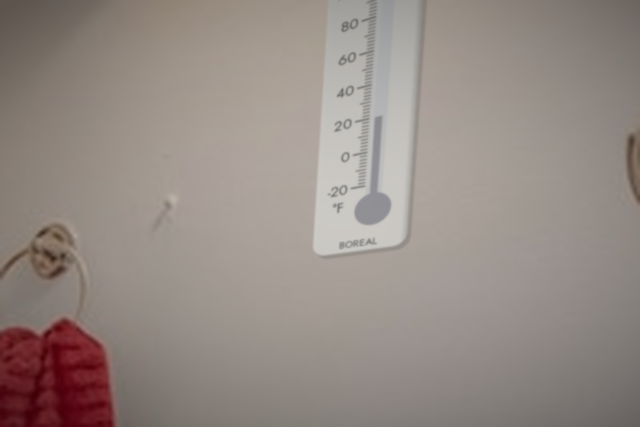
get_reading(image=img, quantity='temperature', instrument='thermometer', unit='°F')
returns 20 °F
